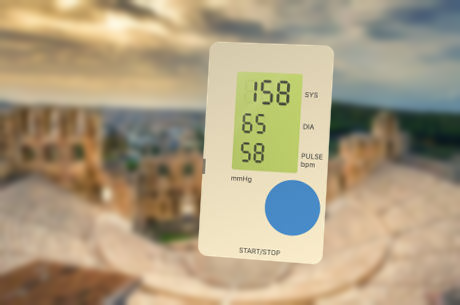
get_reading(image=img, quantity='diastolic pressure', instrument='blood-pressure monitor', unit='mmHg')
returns 65 mmHg
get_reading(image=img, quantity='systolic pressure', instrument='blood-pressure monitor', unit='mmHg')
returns 158 mmHg
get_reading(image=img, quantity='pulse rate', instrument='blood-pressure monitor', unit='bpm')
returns 58 bpm
